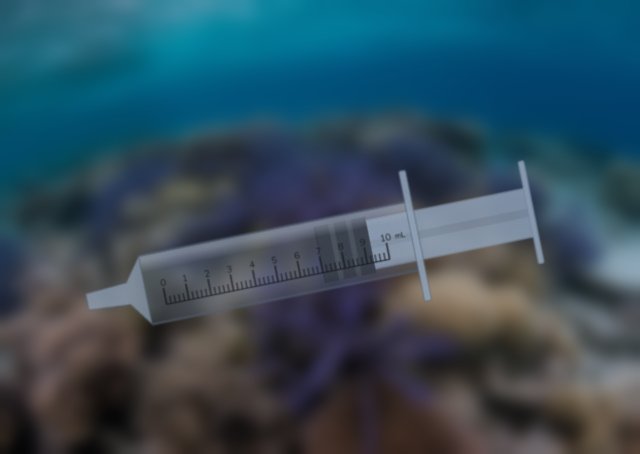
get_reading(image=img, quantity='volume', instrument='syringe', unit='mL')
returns 7 mL
